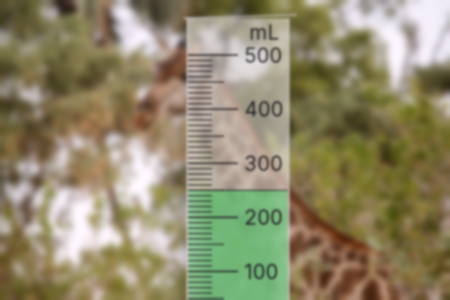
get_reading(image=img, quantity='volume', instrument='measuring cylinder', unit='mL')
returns 250 mL
